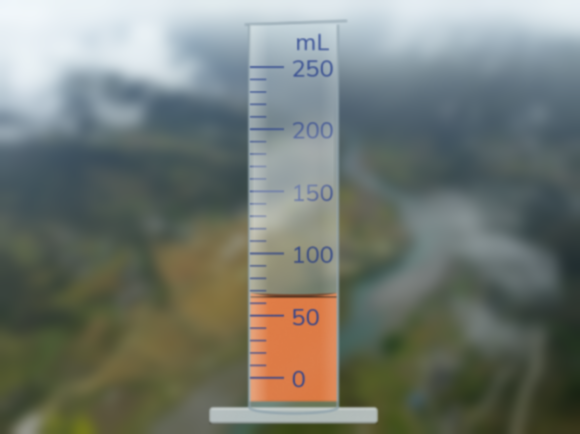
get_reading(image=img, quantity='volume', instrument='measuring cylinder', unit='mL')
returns 65 mL
